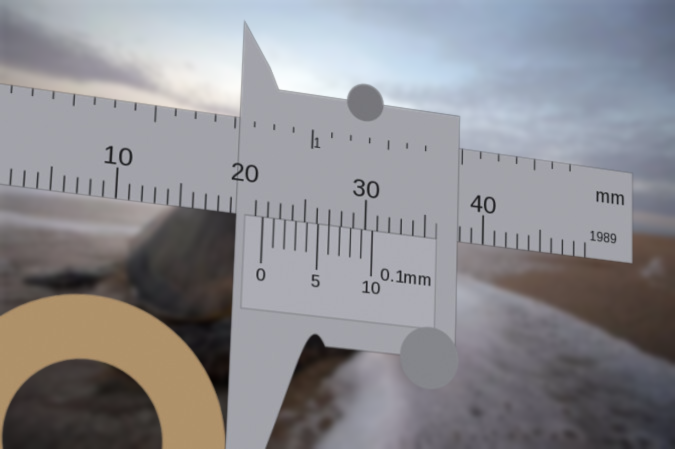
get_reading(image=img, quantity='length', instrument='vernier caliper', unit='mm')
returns 21.6 mm
